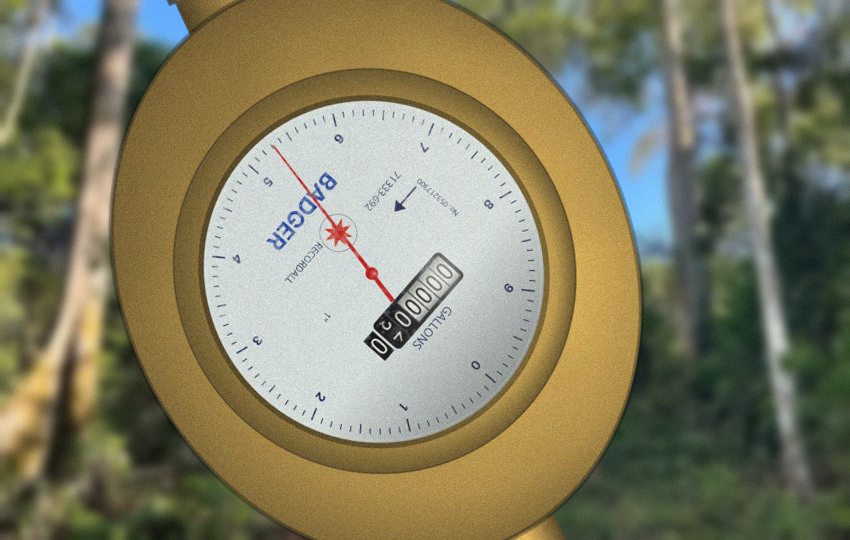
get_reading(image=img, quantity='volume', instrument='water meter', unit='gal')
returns 25.3 gal
